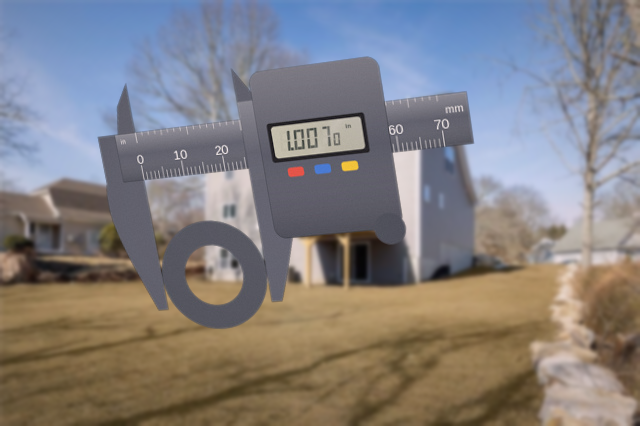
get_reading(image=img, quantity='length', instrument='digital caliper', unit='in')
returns 1.0070 in
